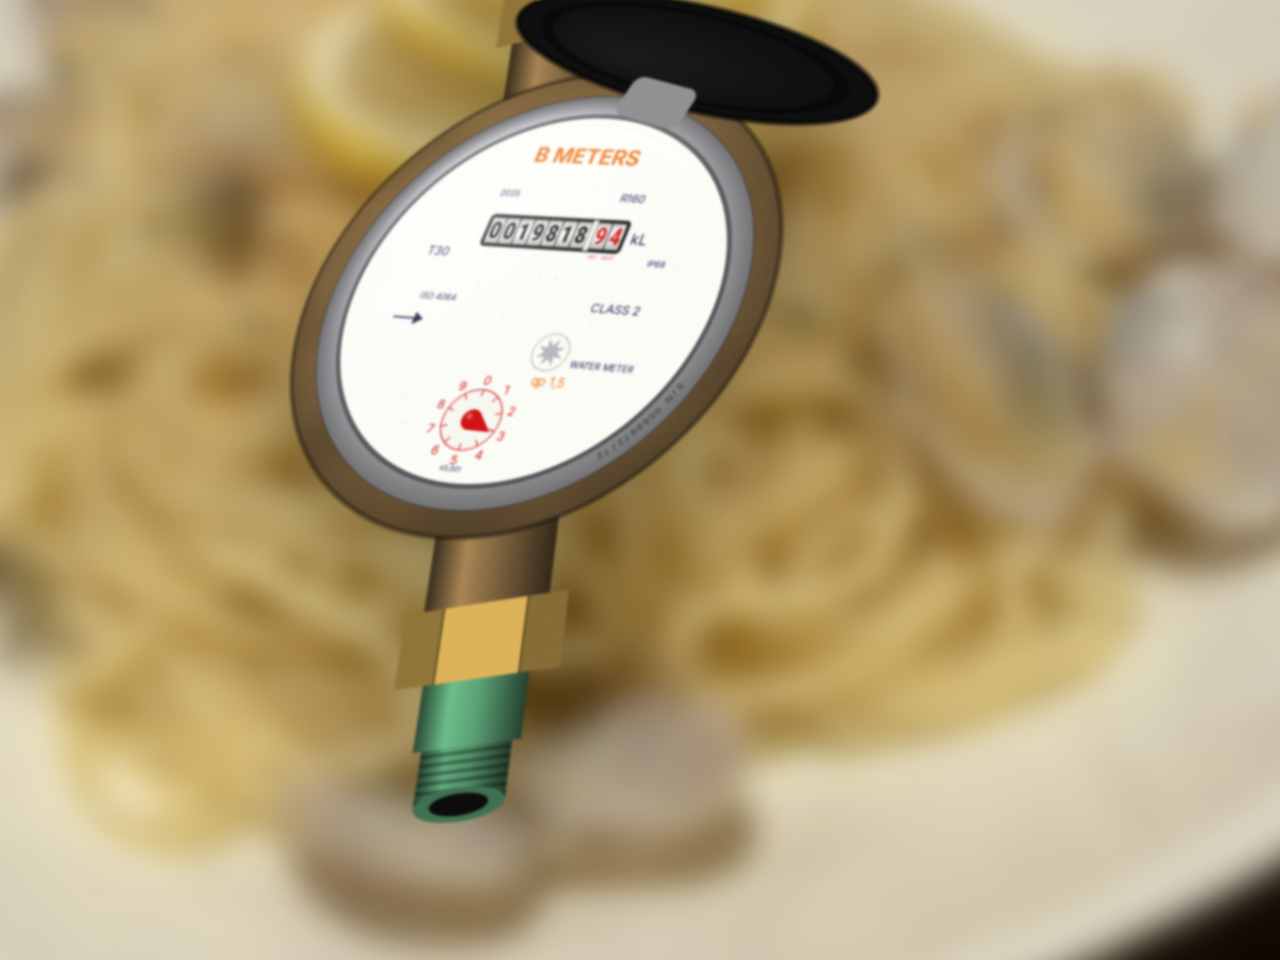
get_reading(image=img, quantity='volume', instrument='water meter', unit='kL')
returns 19818.943 kL
